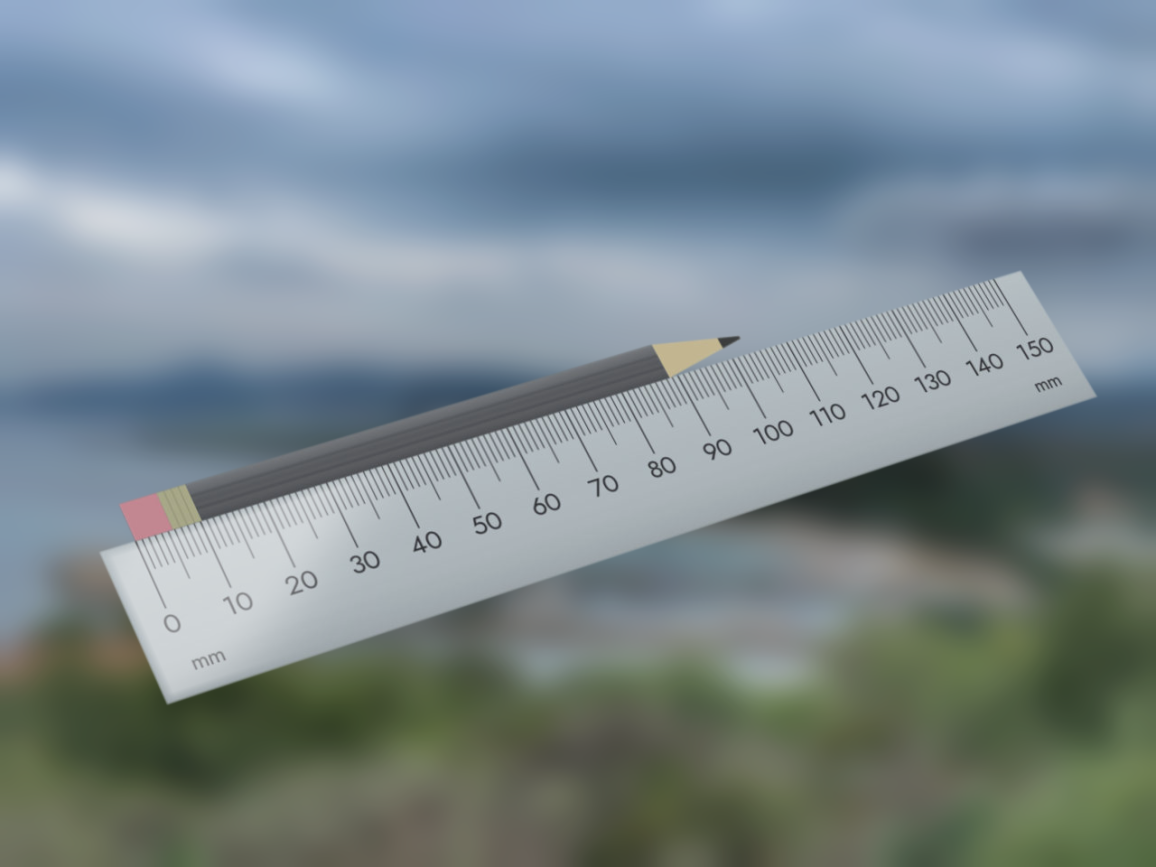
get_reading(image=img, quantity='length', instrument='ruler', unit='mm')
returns 103 mm
